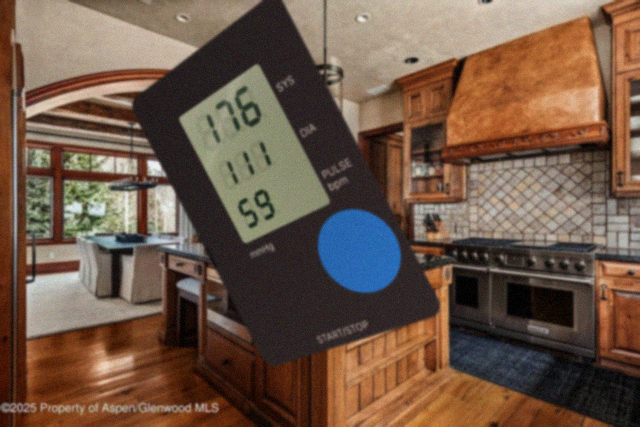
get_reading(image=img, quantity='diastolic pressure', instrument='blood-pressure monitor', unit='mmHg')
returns 111 mmHg
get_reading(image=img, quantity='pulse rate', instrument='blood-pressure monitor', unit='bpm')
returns 59 bpm
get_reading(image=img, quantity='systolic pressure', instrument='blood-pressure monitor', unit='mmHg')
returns 176 mmHg
